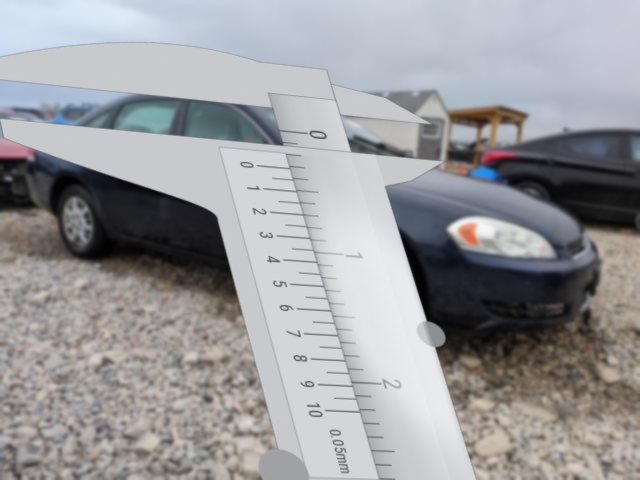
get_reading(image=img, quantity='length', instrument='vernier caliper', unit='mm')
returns 3.2 mm
